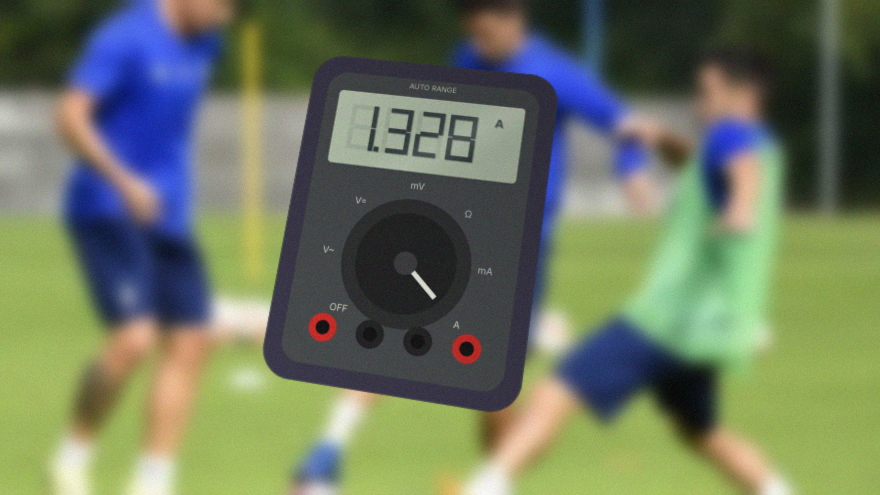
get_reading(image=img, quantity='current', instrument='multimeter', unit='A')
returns 1.328 A
